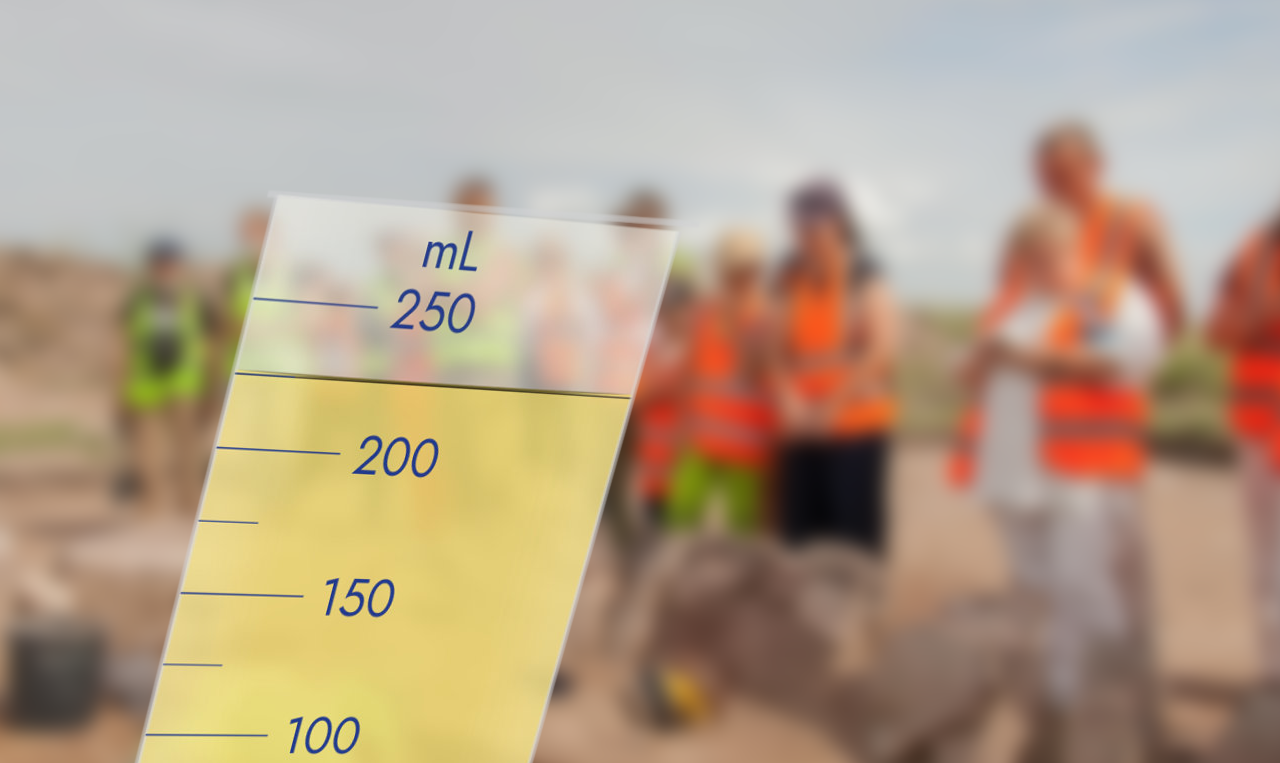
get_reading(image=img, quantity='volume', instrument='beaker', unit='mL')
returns 225 mL
